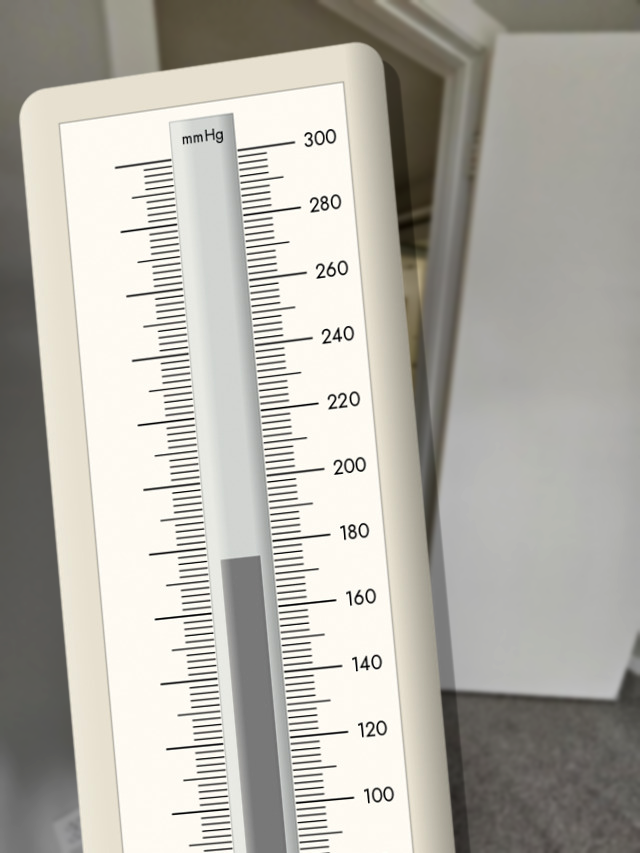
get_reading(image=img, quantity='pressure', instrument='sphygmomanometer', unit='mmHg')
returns 176 mmHg
